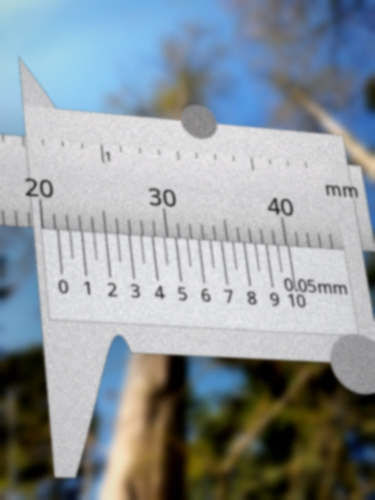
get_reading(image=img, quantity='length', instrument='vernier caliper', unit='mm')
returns 21.2 mm
